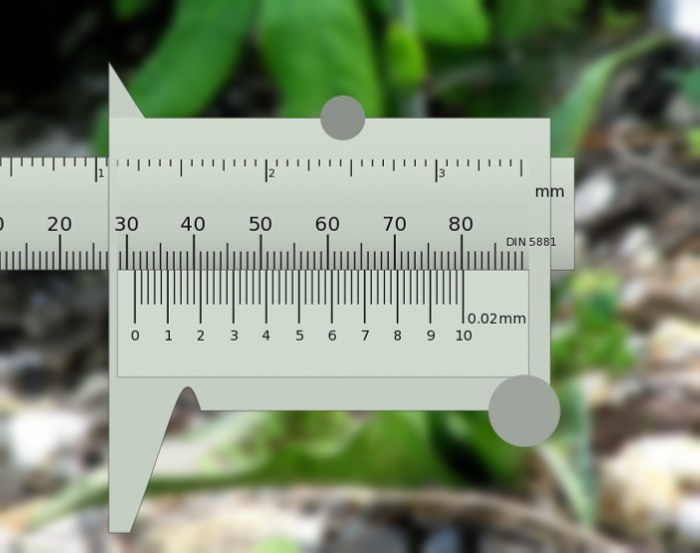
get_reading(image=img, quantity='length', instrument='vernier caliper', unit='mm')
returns 31.2 mm
